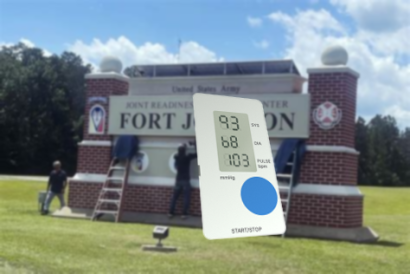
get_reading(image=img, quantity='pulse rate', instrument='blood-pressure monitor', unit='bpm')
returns 103 bpm
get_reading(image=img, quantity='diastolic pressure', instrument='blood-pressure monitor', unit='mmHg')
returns 68 mmHg
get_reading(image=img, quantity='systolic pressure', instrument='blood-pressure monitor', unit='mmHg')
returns 93 mmHg
